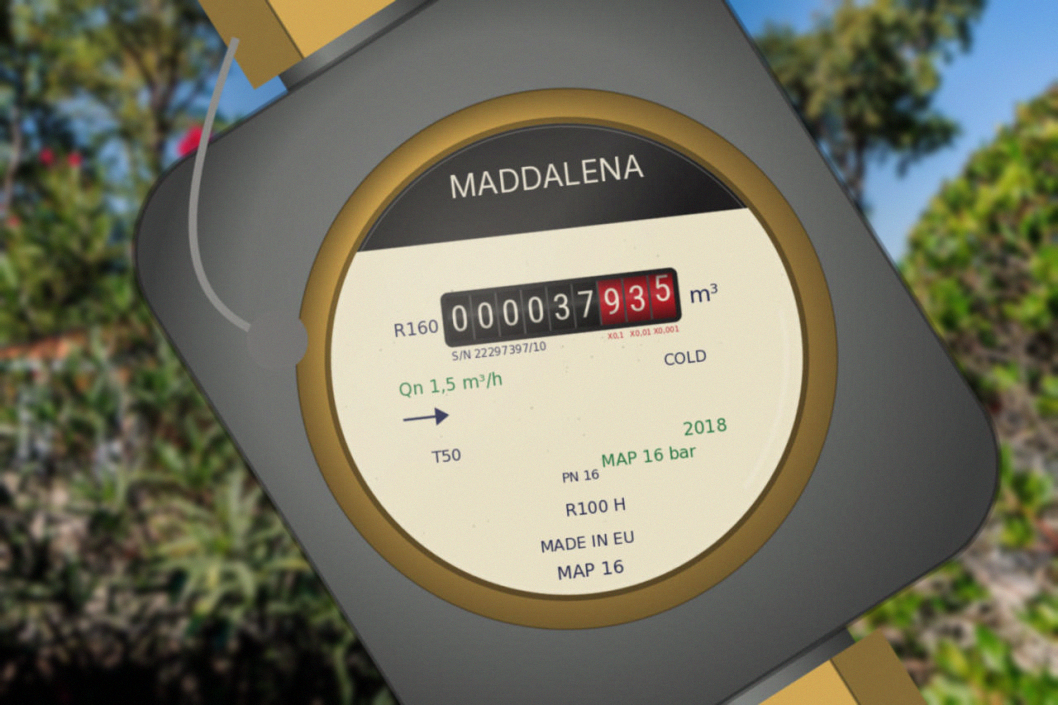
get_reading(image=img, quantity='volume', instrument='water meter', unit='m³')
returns 37.935 m³
